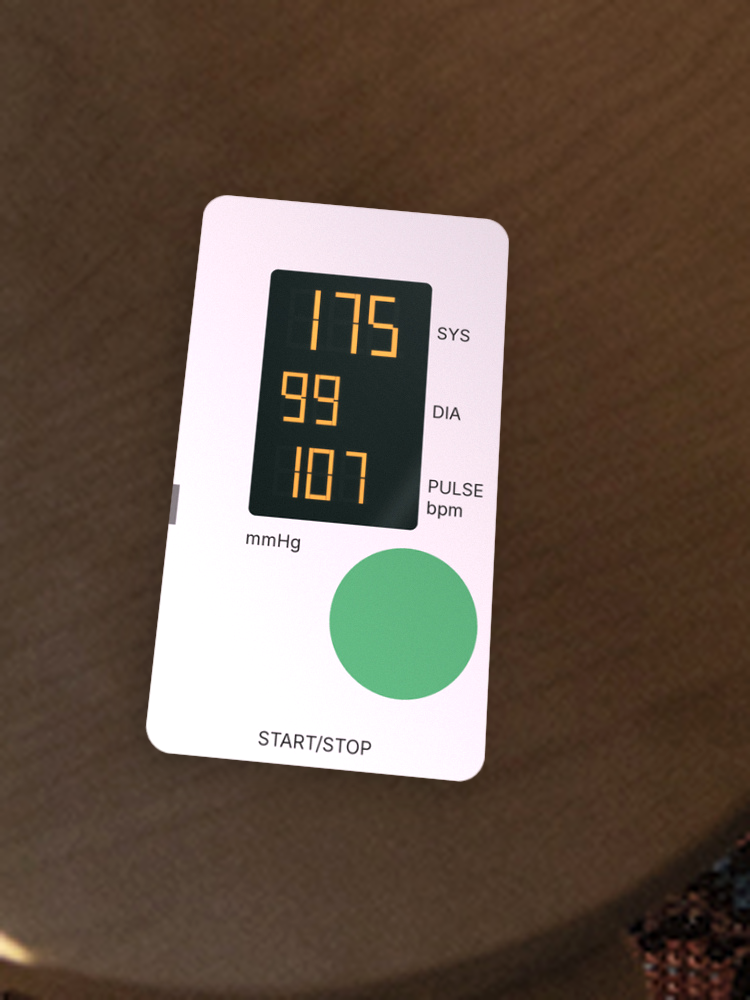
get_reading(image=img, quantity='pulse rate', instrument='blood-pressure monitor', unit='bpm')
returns 107 bpm
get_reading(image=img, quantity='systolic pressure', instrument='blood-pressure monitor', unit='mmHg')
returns 175 mmHg
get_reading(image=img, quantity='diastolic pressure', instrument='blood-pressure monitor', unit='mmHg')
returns 99 mmHg
